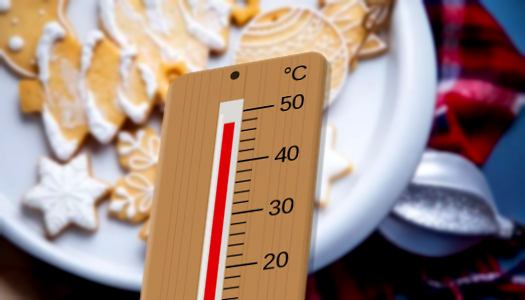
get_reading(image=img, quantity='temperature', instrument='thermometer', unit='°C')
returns 48 °C
